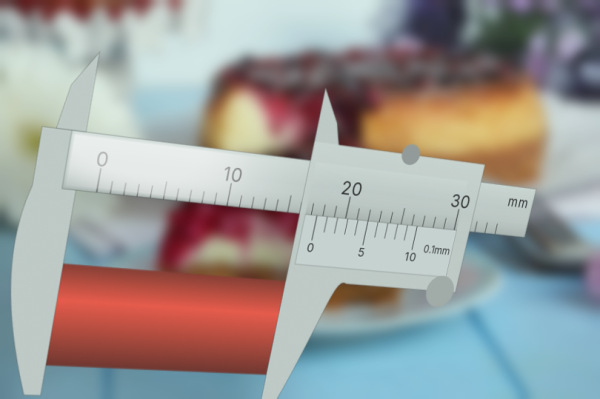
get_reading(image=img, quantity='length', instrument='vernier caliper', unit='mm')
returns 17.5 mm
